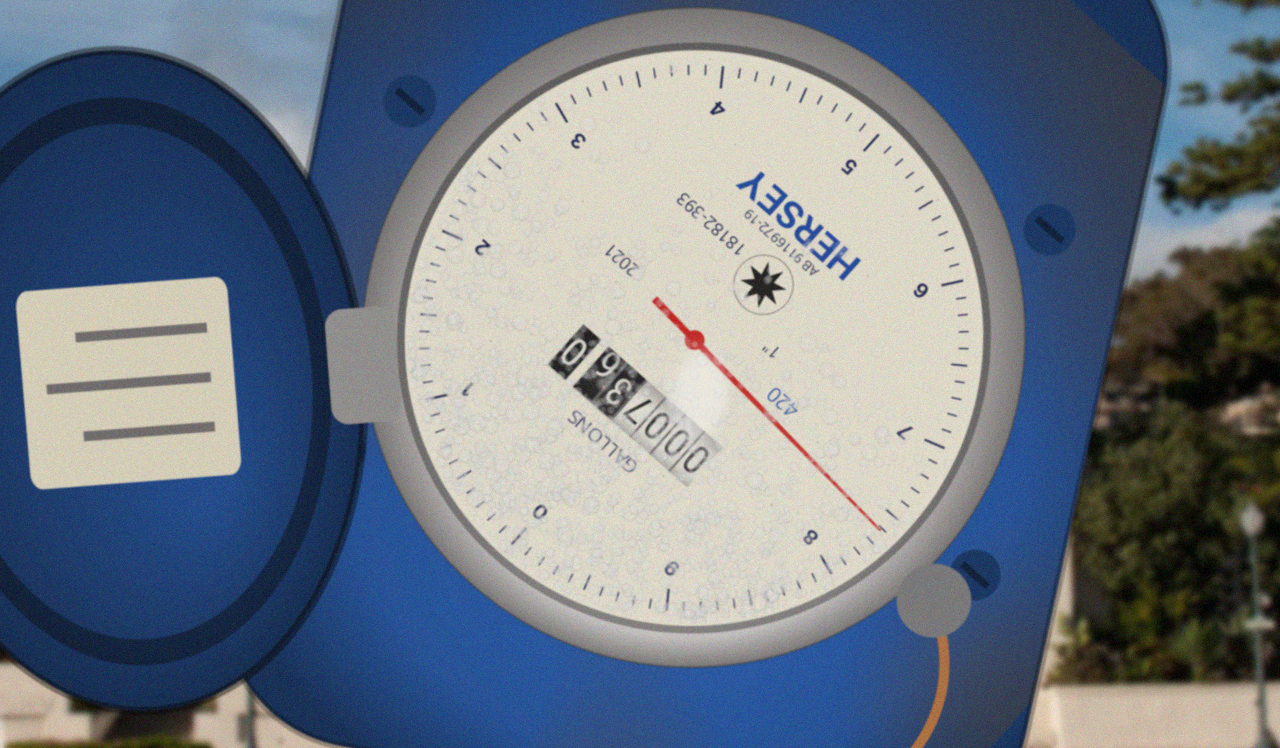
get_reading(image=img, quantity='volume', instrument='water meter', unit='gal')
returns 7357.6 gal
